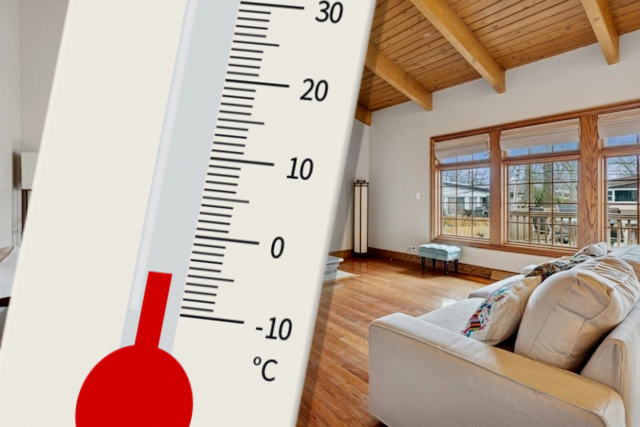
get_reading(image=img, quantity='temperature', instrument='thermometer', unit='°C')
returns -5 °C
